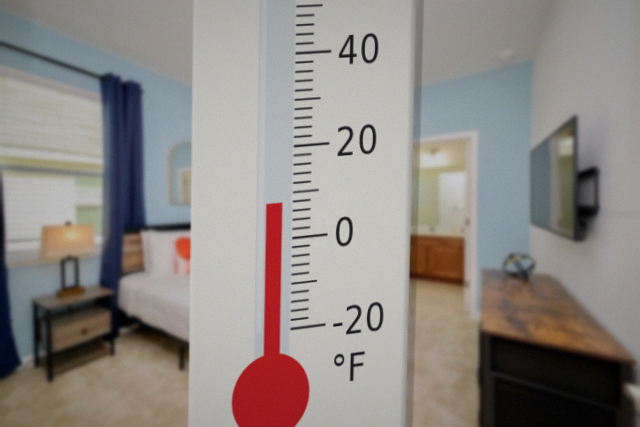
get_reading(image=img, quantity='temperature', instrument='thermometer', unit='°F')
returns 8 °F
